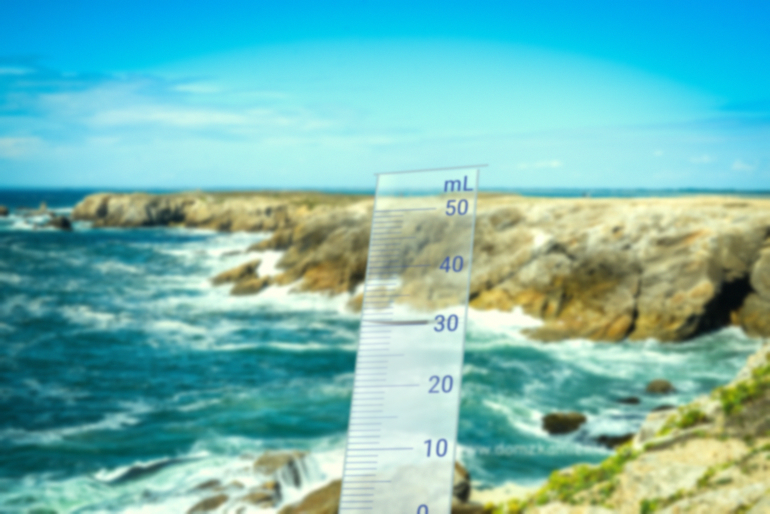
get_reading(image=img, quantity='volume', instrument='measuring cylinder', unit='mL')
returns 30 mL
